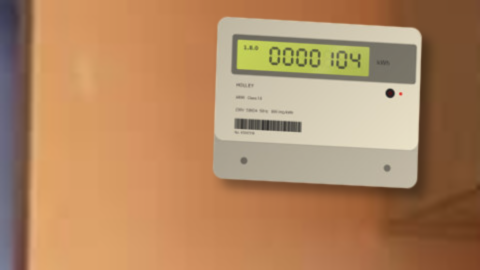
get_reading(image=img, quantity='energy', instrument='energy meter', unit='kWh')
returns 104 kWh
